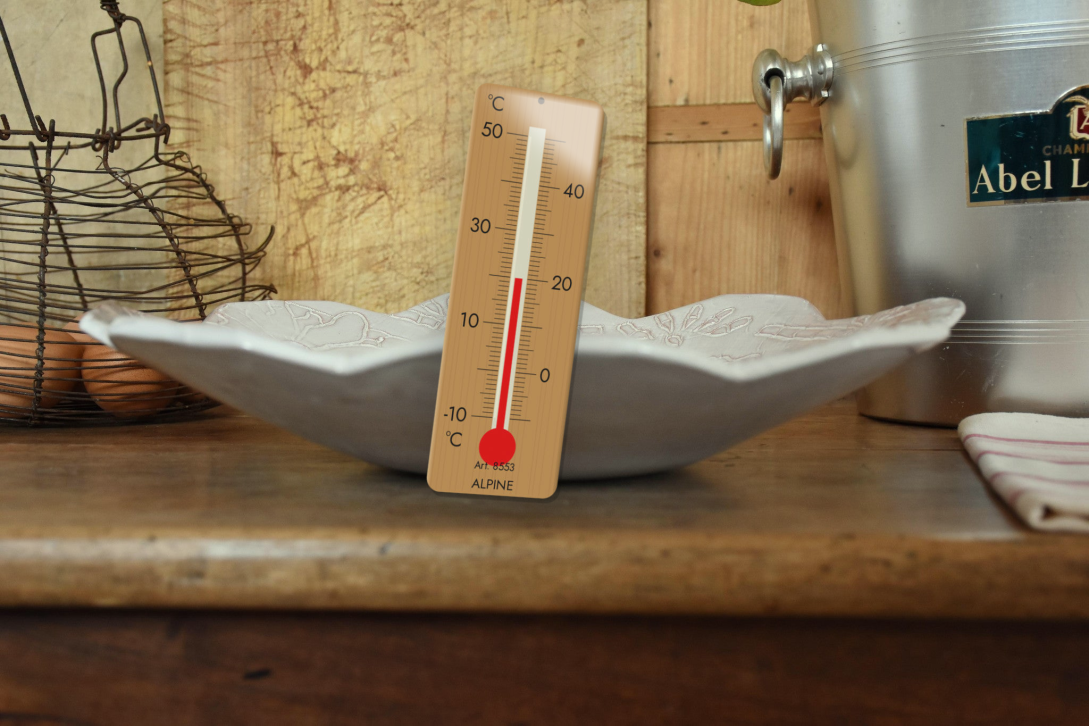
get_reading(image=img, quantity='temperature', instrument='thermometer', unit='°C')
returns 20 °C
